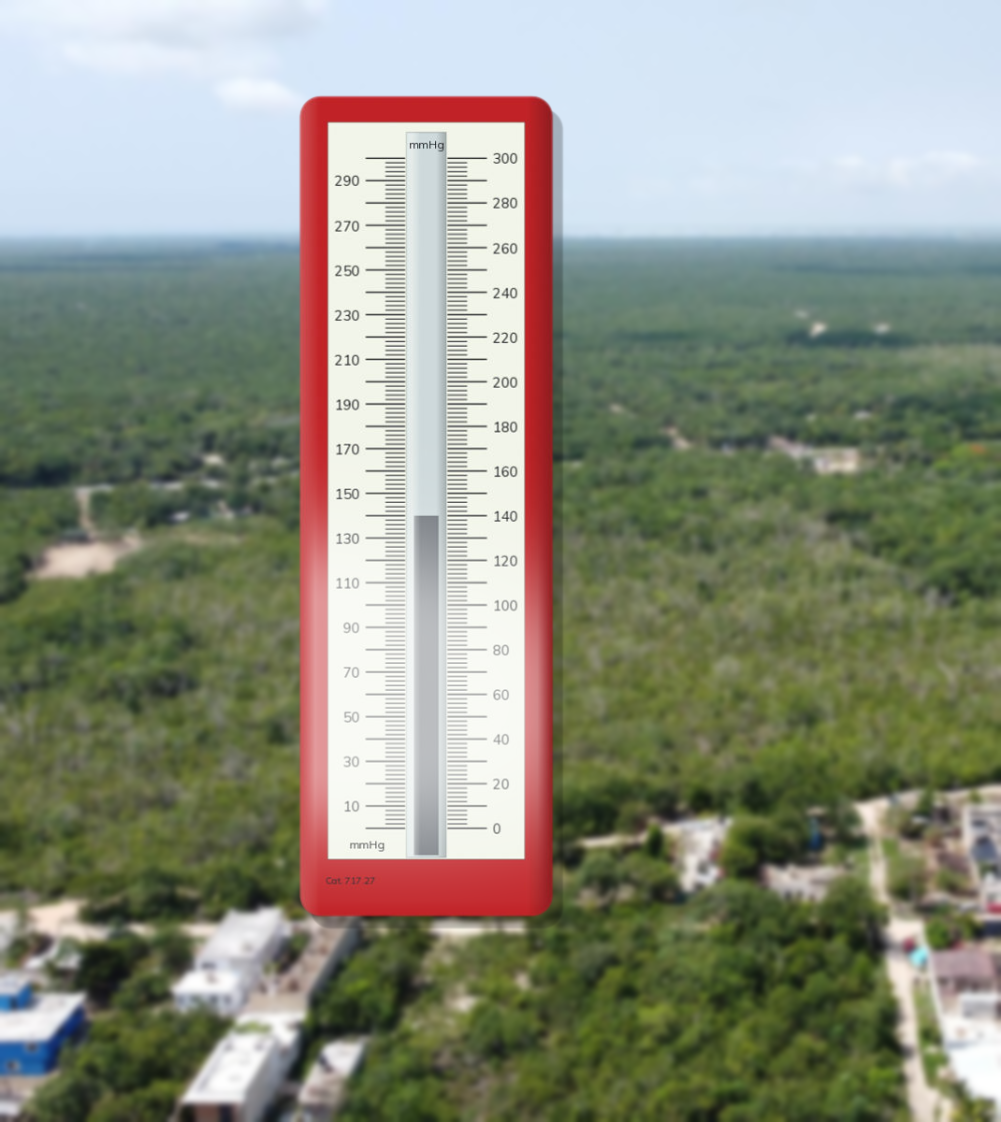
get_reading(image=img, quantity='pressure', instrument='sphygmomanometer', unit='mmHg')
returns 140 mmHg
